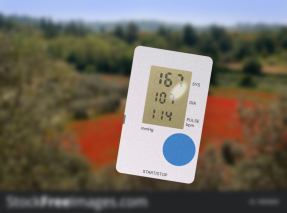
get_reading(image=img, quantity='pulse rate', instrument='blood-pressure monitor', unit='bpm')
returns 114 bpm
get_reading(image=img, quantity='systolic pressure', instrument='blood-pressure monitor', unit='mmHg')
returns 167 mmHg
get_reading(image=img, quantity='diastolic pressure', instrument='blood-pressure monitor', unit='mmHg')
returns 107 mmHg
